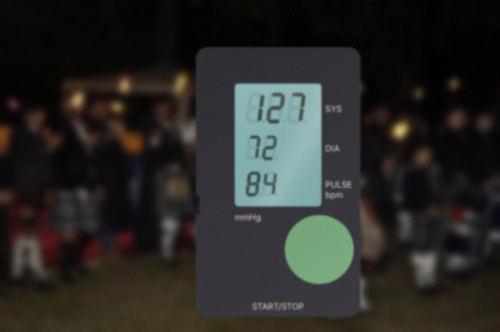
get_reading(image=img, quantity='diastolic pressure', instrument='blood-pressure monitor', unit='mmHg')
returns 72 mmHg
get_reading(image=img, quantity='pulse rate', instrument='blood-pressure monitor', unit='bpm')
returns 84 bpm
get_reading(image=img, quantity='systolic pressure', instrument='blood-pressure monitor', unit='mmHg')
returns 127 mmHg
